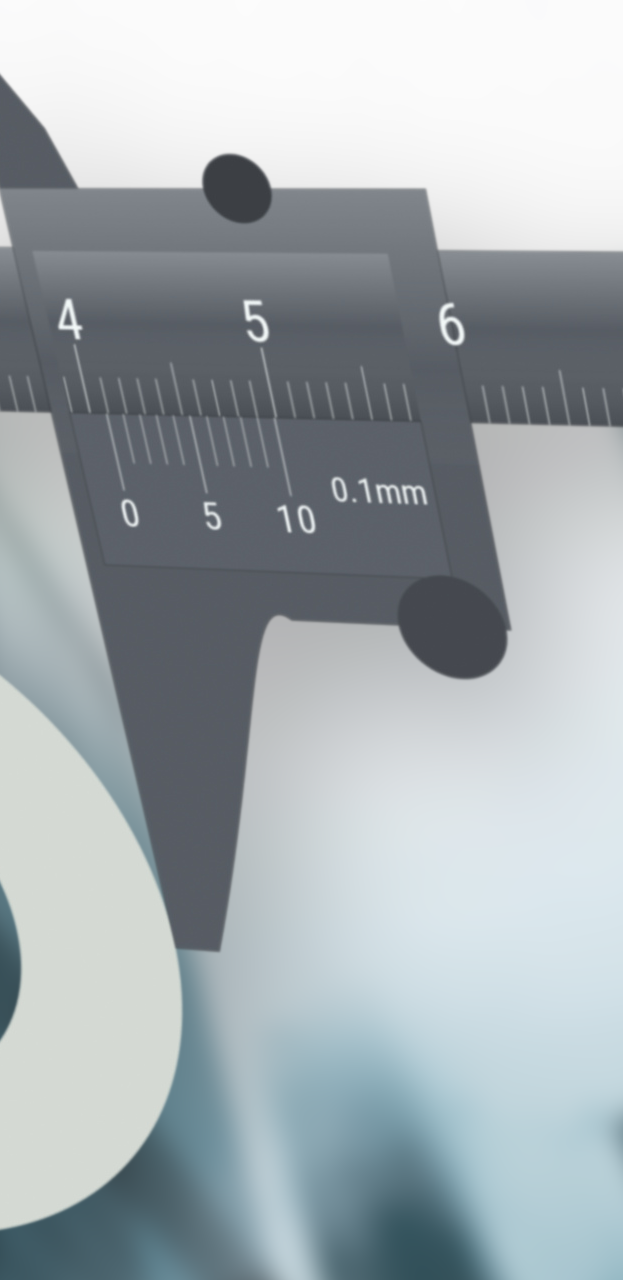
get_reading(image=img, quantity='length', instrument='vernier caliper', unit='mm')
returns 40.9 mm
